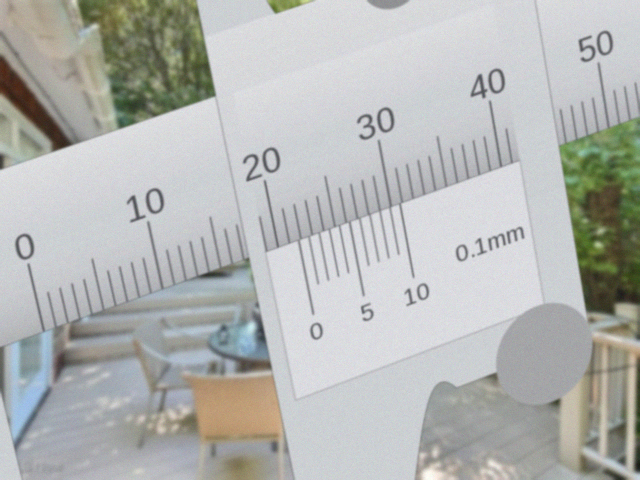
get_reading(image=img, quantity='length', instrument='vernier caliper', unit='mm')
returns 21.8 mm
